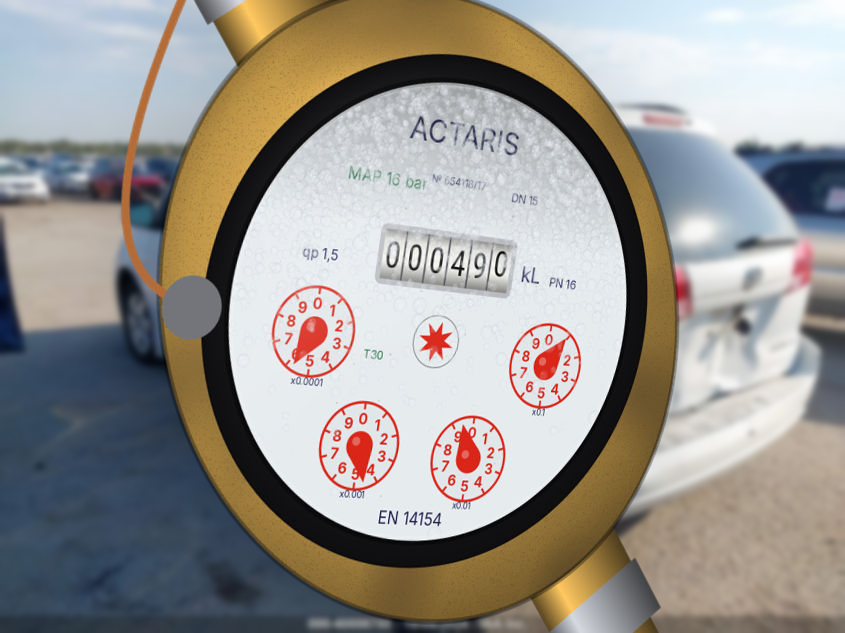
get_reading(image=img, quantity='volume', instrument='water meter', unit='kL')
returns 490.0945 kL
